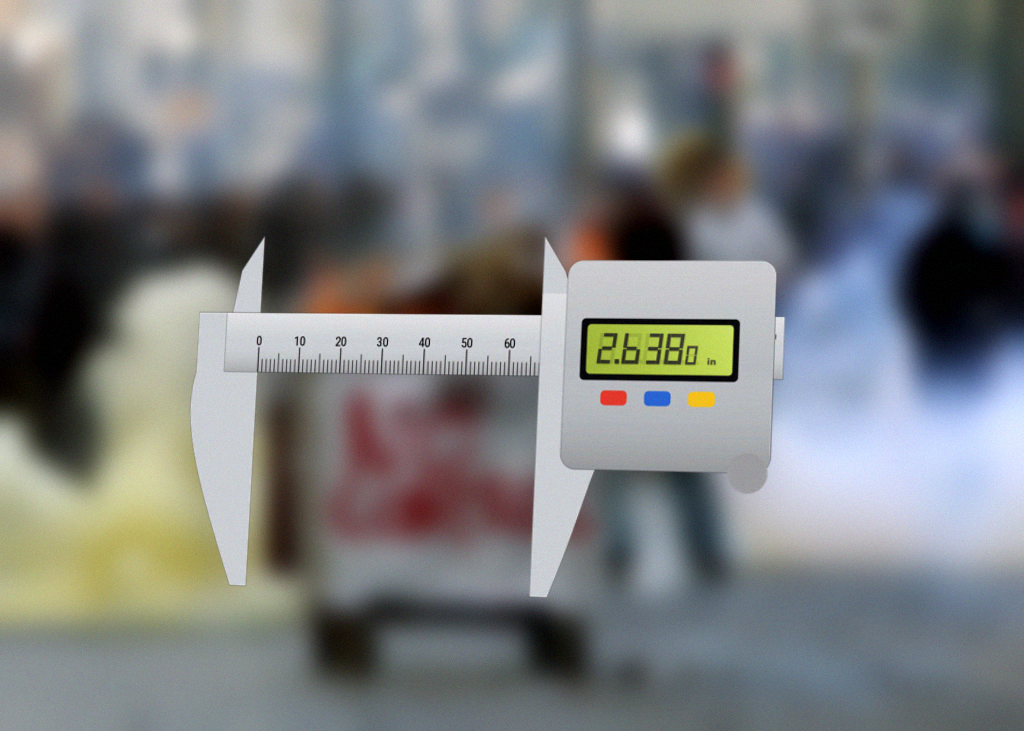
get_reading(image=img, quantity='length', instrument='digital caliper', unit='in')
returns 2.6380 in
